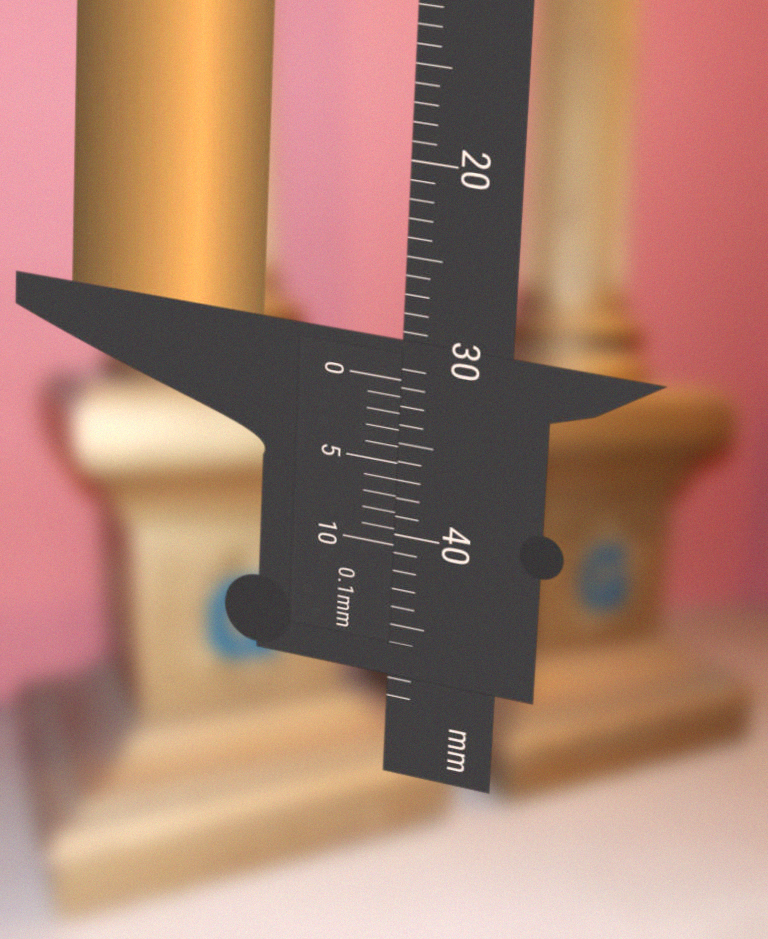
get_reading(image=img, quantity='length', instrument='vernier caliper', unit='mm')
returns 31.6 mm
